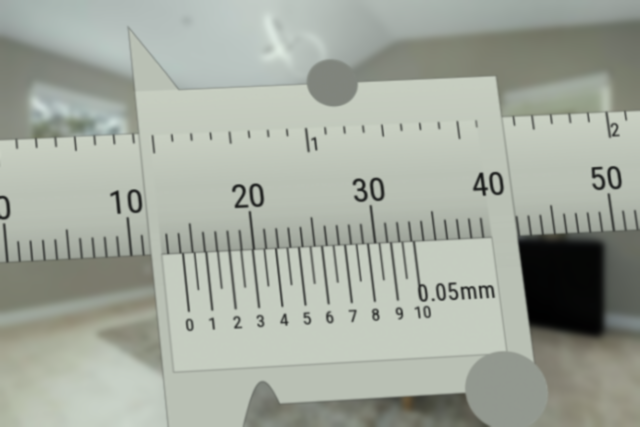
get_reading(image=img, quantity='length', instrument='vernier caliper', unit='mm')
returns 14.2 mm
